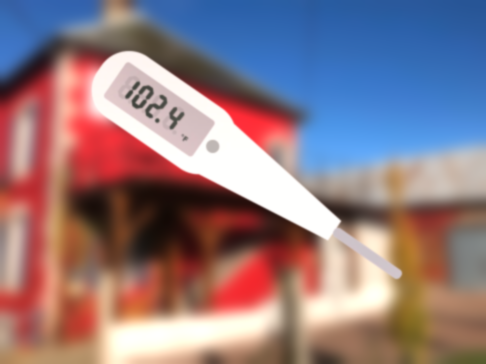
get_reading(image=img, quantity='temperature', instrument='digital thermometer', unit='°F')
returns 102.4 °F
